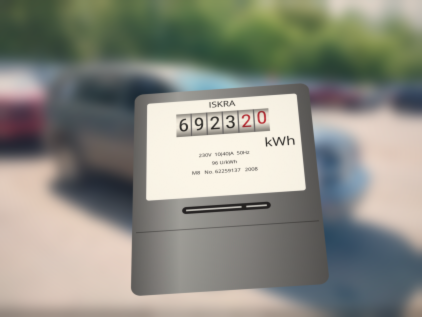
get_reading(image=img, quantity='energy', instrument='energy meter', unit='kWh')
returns 6923.20 kWh
